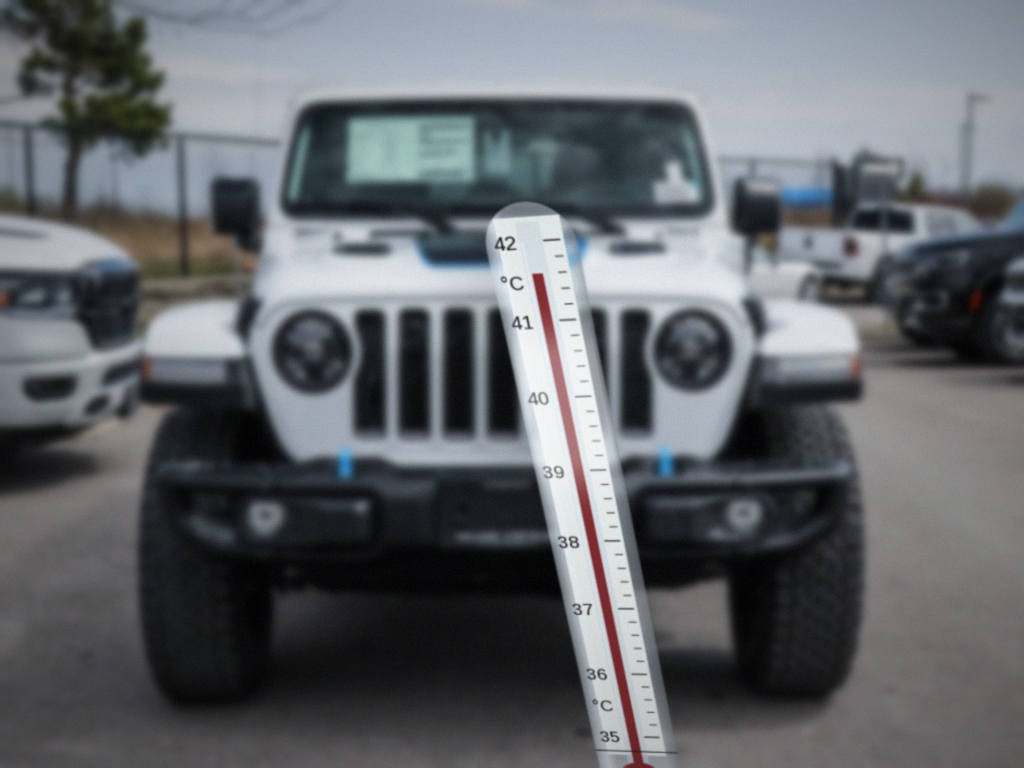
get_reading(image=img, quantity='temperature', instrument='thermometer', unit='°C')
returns 41.6 °C
